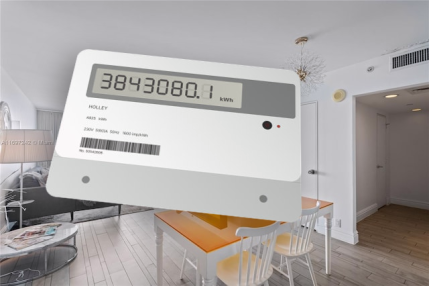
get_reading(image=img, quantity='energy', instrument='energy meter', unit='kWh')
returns 3843080.1 kWh
